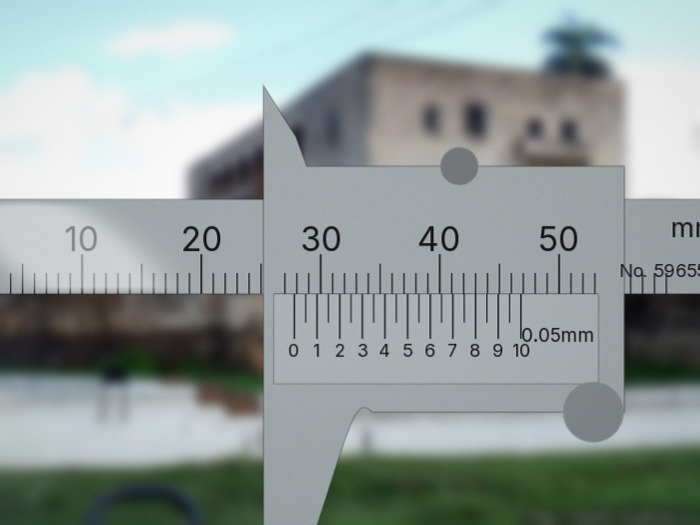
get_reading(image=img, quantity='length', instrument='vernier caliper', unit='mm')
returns 27.8 mm
